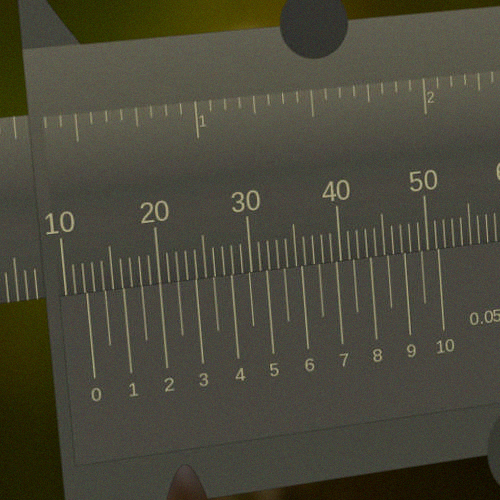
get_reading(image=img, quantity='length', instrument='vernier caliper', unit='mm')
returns 12.2 mm
